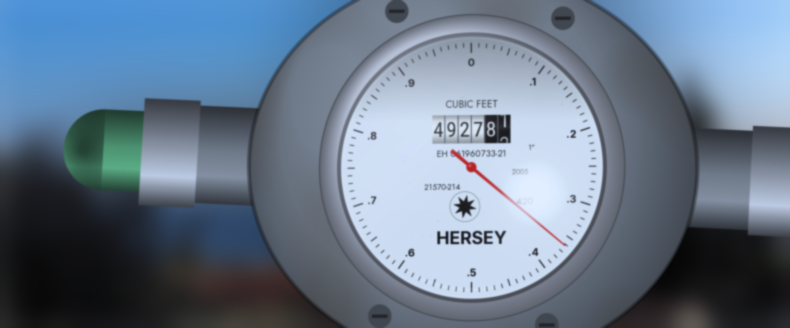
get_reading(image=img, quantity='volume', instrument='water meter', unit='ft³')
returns 492781.36 ft³
